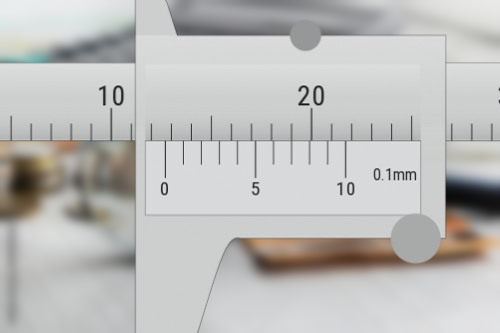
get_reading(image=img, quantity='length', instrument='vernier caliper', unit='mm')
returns 12.7 mm
